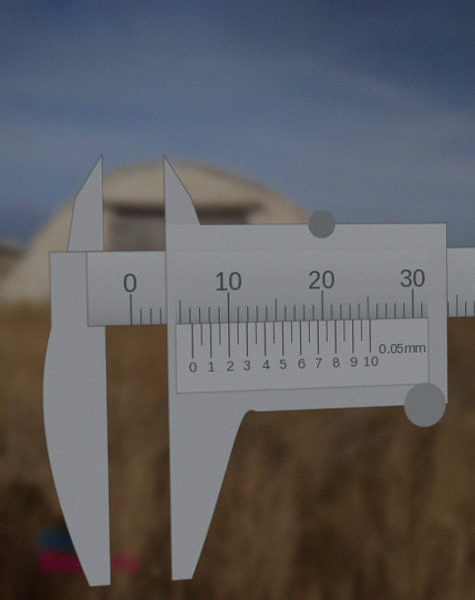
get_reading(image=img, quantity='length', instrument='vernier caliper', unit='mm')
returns 6.2 mm
